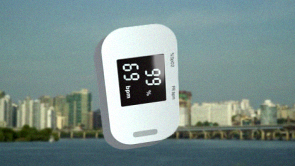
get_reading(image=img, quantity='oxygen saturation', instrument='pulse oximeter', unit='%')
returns 99 %
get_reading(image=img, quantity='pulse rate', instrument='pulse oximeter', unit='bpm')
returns 69 bpm
